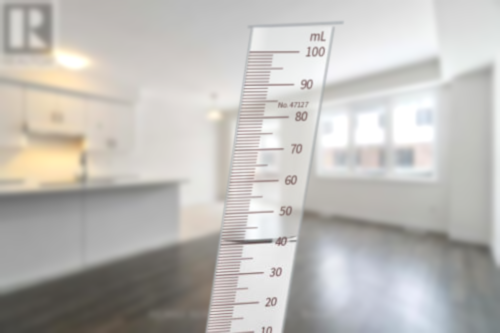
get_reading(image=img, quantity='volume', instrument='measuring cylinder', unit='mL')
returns 40 mL
